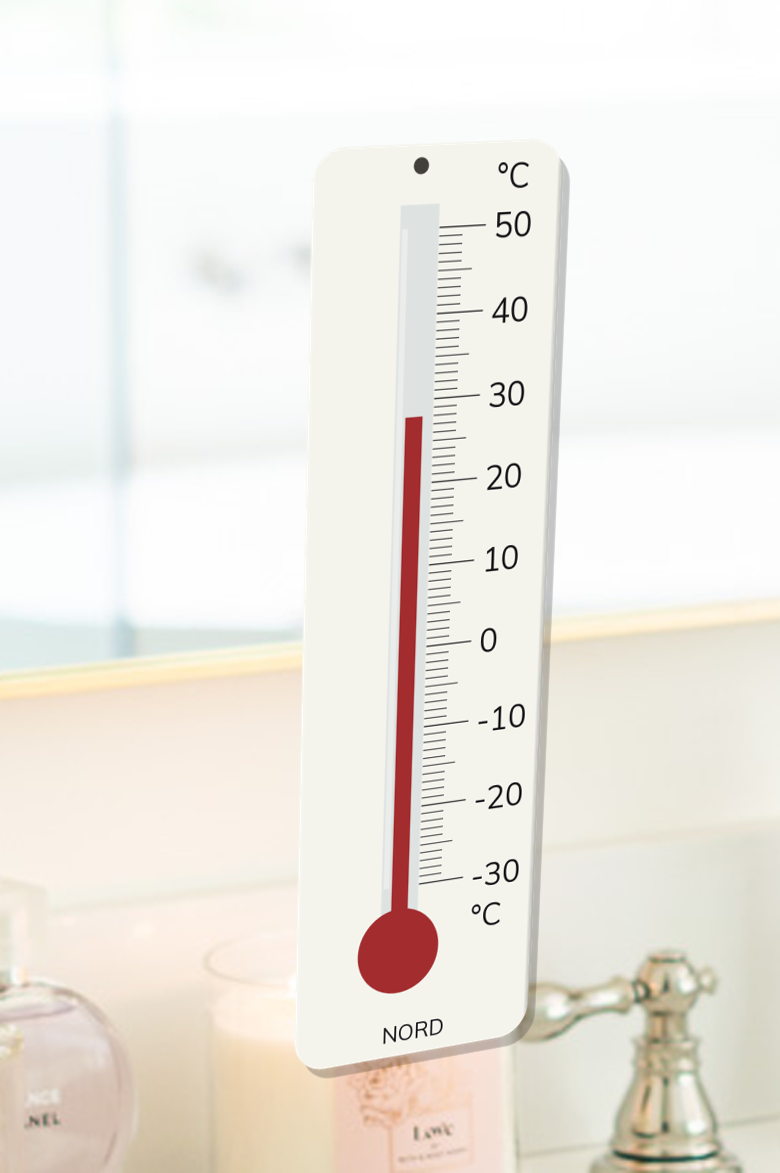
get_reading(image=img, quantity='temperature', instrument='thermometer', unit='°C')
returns 28 °C
